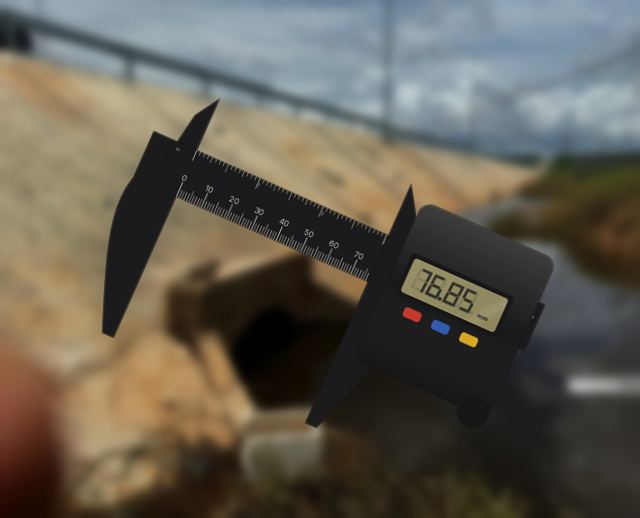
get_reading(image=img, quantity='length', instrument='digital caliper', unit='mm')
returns 76.85 mm
